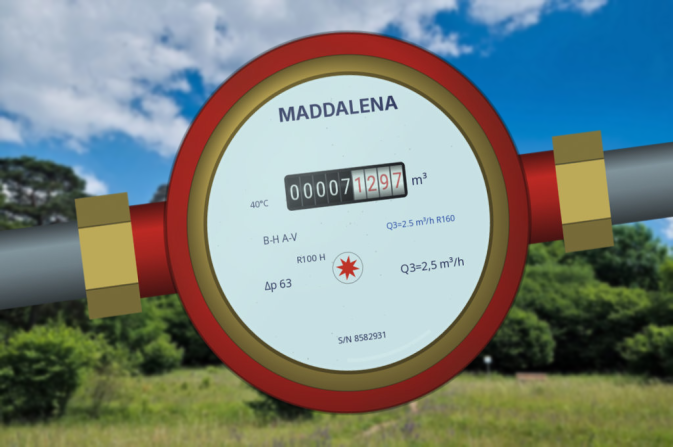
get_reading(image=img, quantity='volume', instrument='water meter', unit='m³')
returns 7.1297 m³
